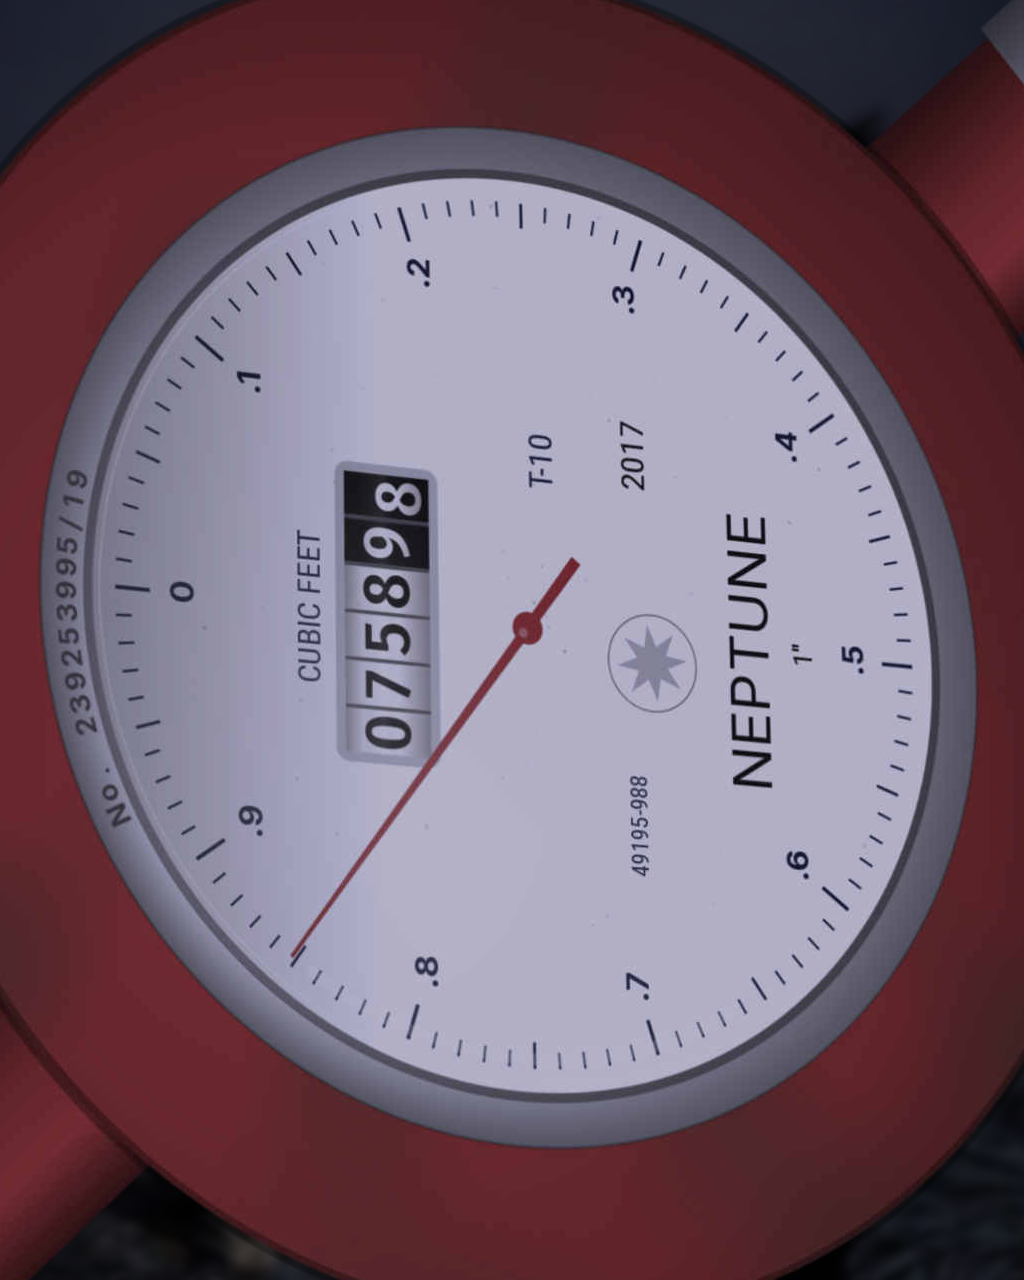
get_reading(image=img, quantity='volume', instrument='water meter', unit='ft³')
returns 75897.85 ft³
